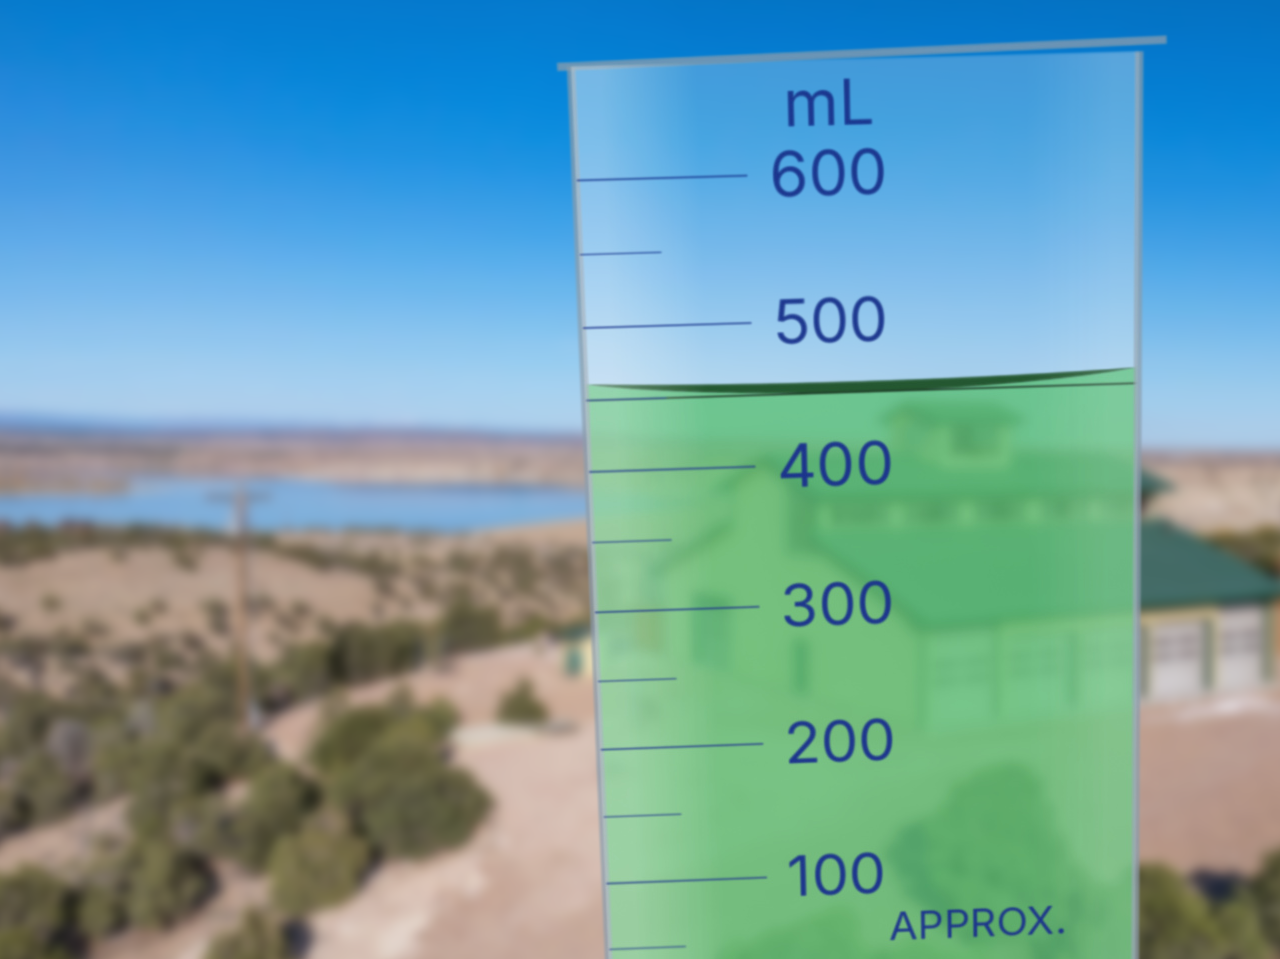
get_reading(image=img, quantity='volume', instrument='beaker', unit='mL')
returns 450 mL
